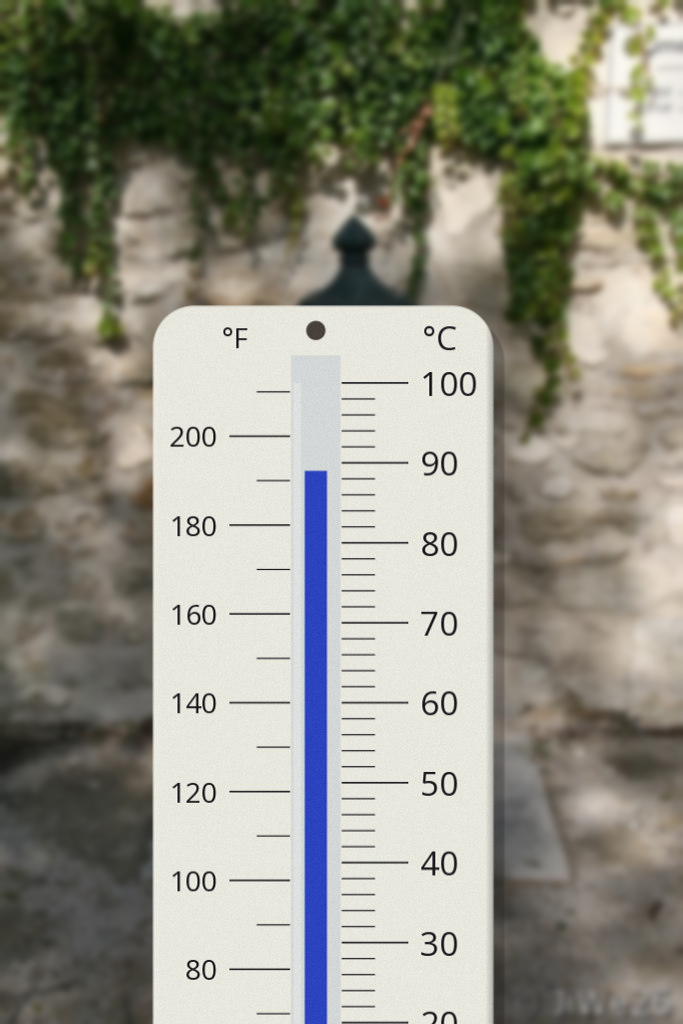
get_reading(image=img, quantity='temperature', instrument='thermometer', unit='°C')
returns 89 °C
